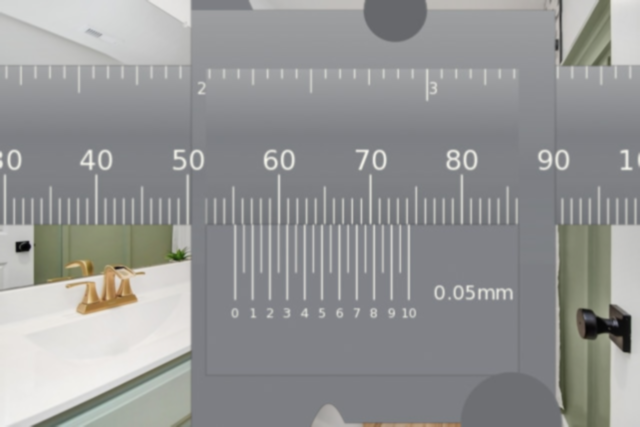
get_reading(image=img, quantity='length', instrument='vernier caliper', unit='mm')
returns 55.2 mm
